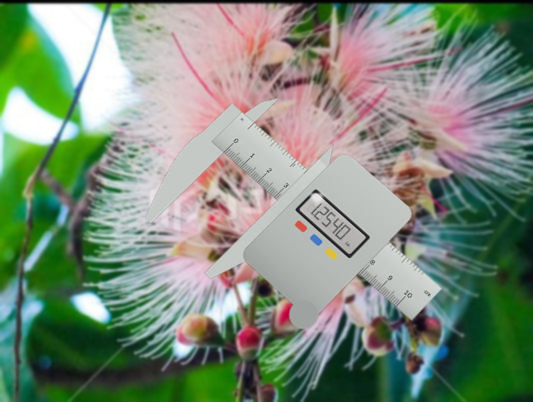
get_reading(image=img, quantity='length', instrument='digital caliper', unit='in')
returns 1.2540 in
